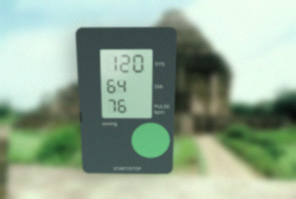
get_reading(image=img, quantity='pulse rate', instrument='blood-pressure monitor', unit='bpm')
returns 76 bpm
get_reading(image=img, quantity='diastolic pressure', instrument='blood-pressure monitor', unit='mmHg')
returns 64 mmHg
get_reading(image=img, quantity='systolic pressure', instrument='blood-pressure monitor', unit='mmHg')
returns 120 mmHg
